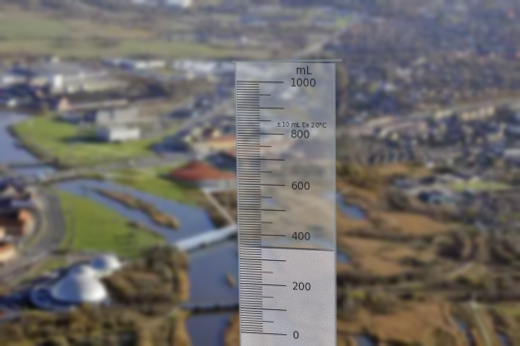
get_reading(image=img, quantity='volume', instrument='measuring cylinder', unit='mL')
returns 350 mL
